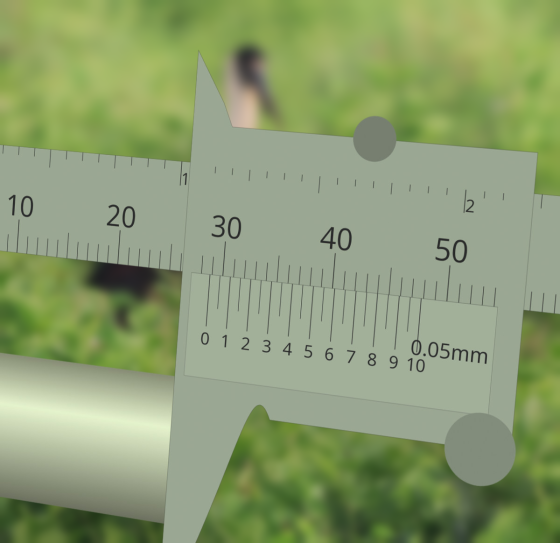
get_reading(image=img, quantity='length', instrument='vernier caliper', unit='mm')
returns 28.8 mm
